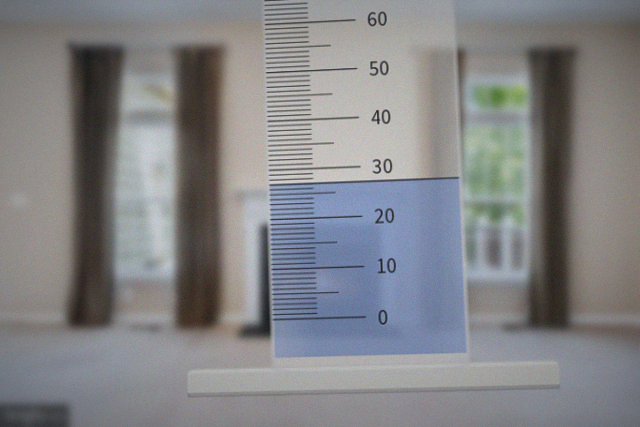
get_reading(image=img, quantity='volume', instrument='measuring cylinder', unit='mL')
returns 27 mL
